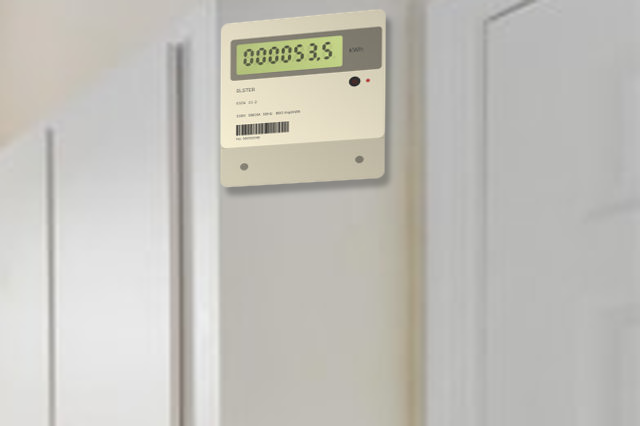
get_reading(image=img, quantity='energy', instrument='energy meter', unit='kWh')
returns 53.5 kWh
